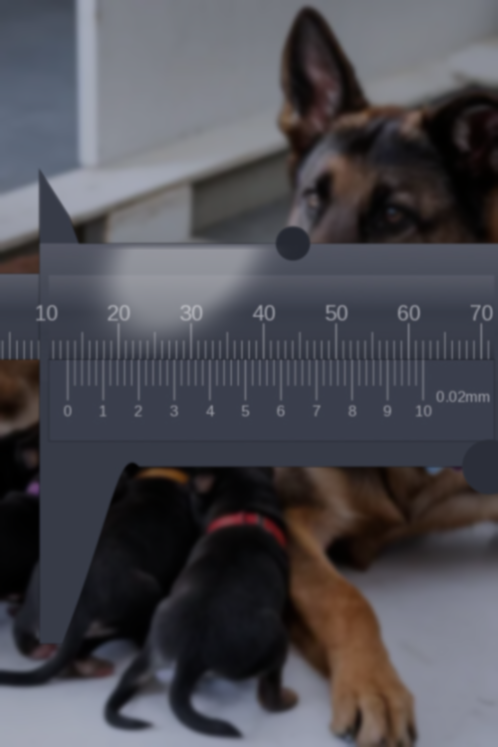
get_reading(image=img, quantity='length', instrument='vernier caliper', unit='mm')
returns 13.0 mm
